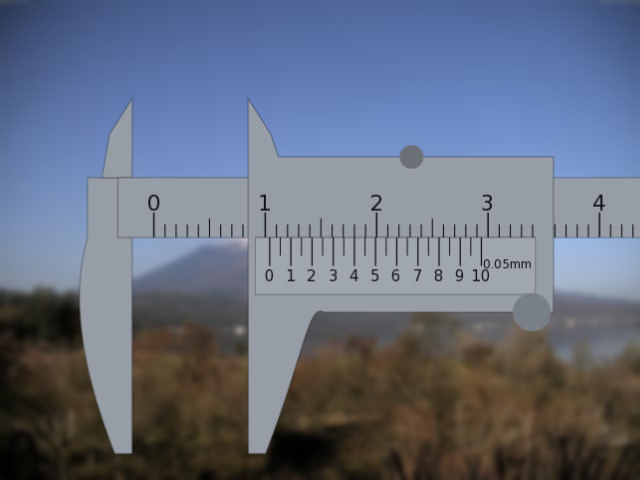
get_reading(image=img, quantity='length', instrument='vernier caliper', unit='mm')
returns 10.4 mm
